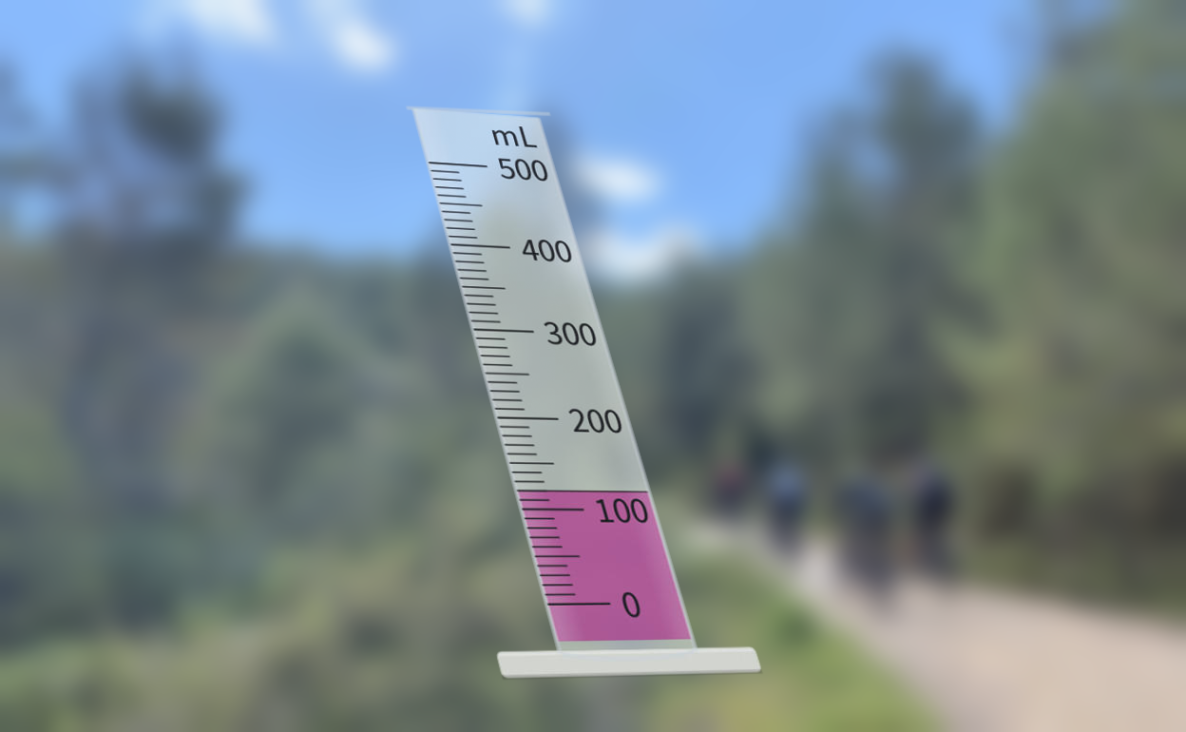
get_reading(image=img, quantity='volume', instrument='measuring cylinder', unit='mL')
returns 120 mL
